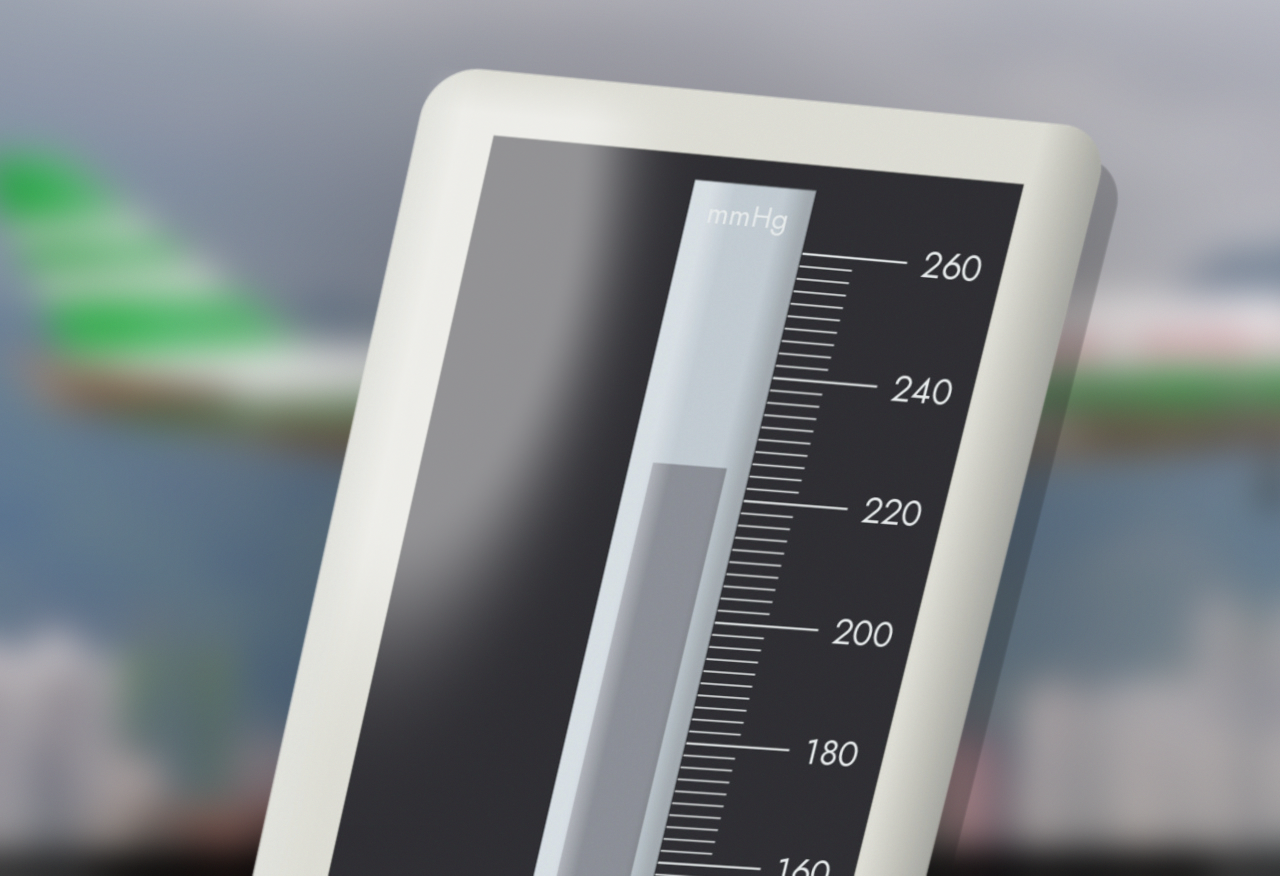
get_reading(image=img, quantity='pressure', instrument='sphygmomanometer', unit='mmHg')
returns 225 mmHg
